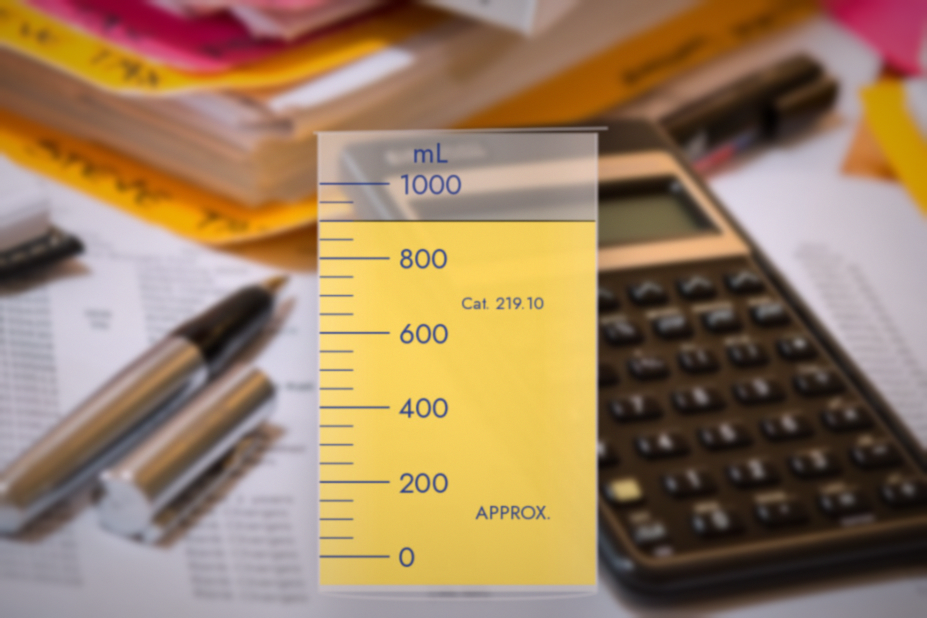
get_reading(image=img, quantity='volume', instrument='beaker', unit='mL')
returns 900 mL
